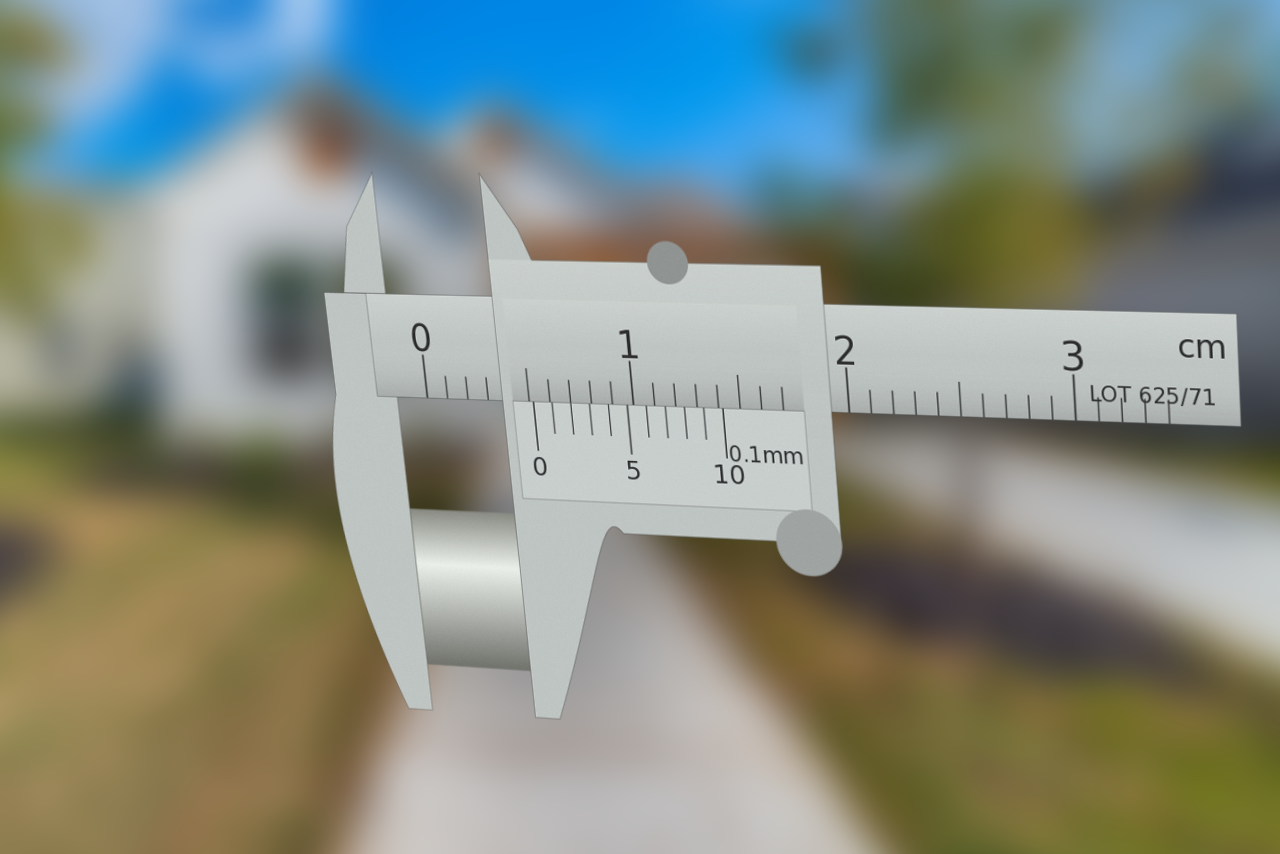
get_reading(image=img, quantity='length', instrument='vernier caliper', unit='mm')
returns 5.2 mm
